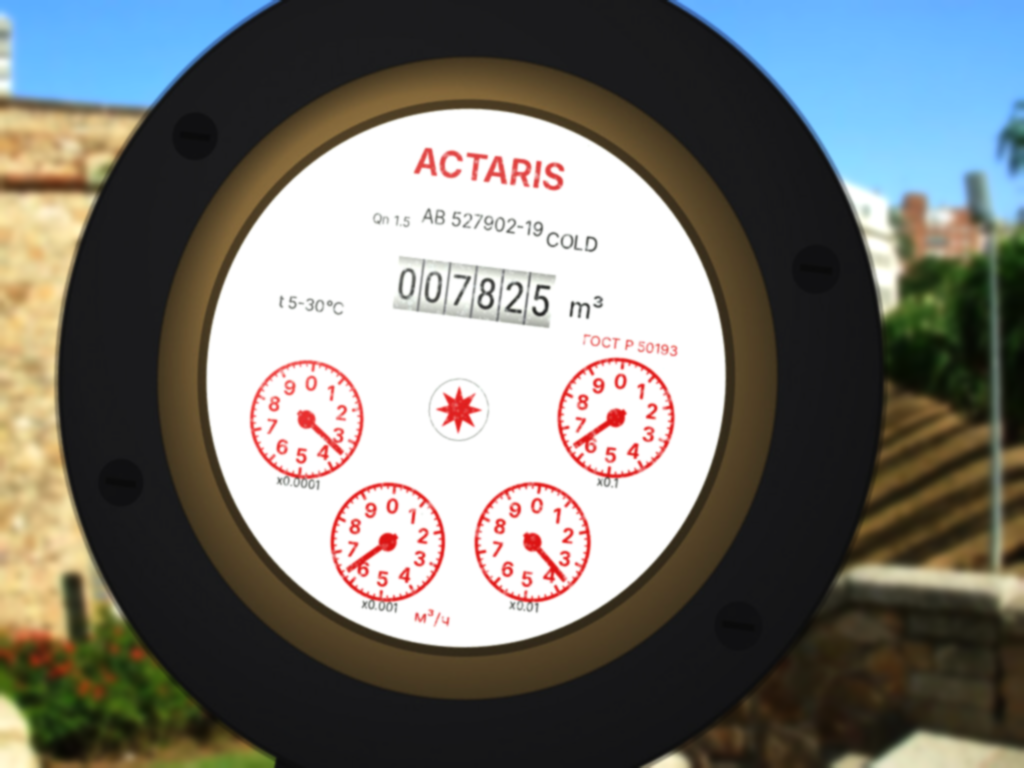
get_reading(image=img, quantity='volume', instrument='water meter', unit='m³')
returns 7825.6363 m³
